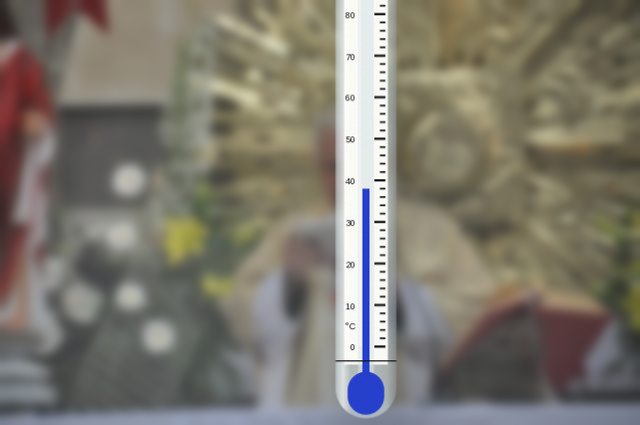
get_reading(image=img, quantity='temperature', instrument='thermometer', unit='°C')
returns 38 °C
